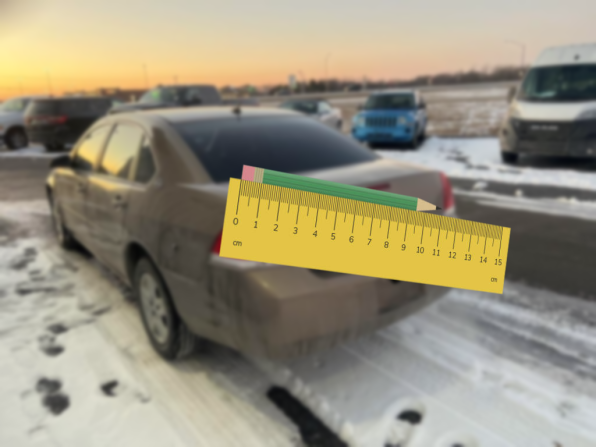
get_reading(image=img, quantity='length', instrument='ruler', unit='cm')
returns 11 cm
